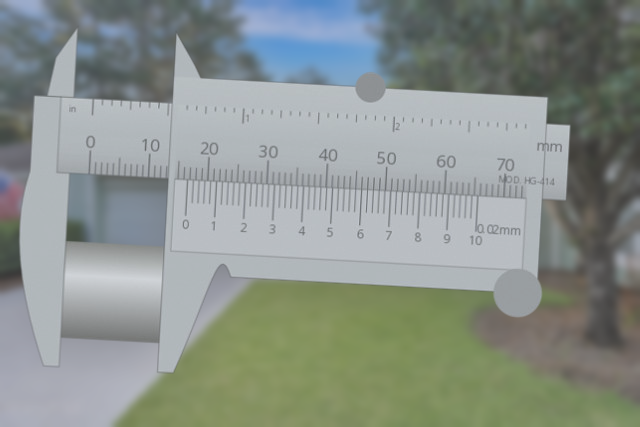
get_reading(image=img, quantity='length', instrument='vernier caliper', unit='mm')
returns 16.6 mm
